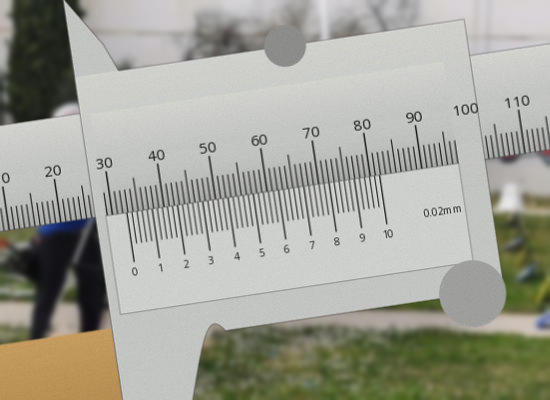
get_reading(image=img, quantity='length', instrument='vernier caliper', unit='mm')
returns 32.8 mm
